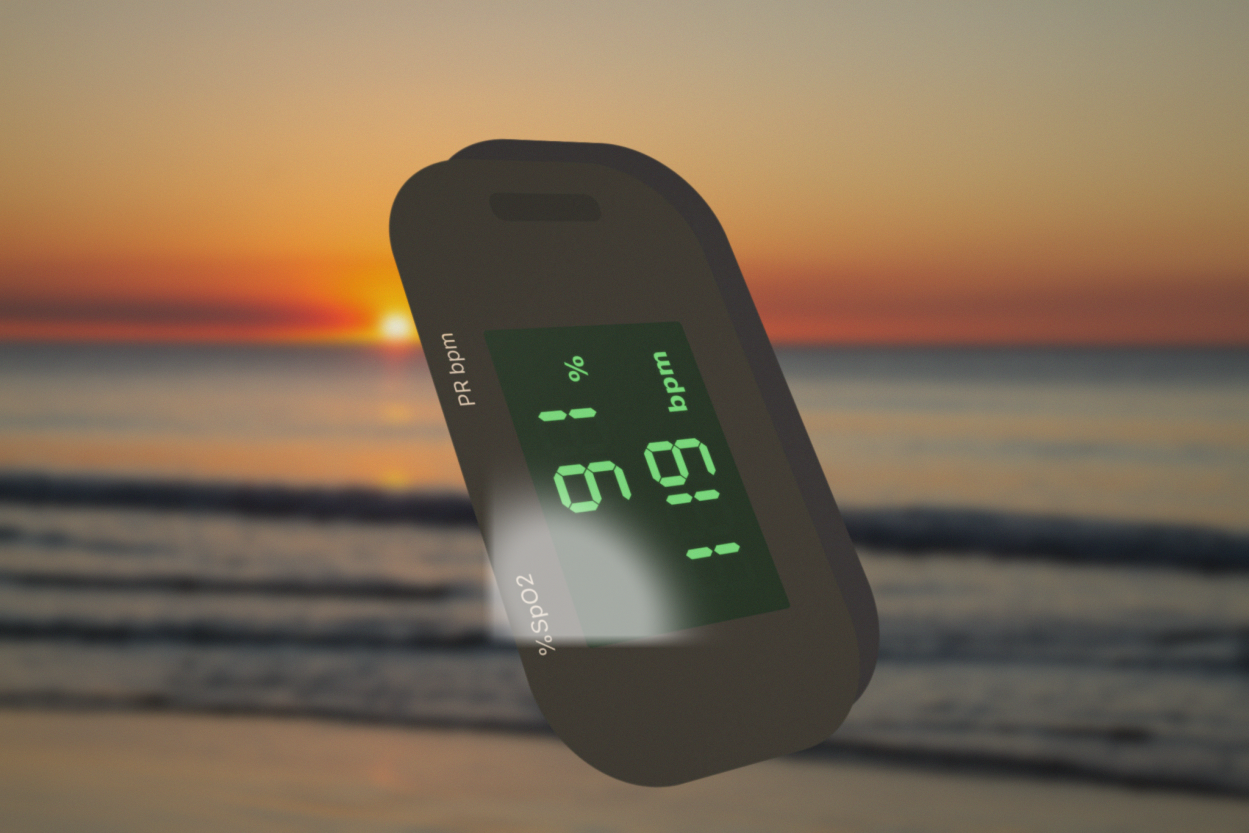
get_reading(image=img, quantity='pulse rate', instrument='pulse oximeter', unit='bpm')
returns 119 bpm
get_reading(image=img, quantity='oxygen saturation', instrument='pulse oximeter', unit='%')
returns 91 %
